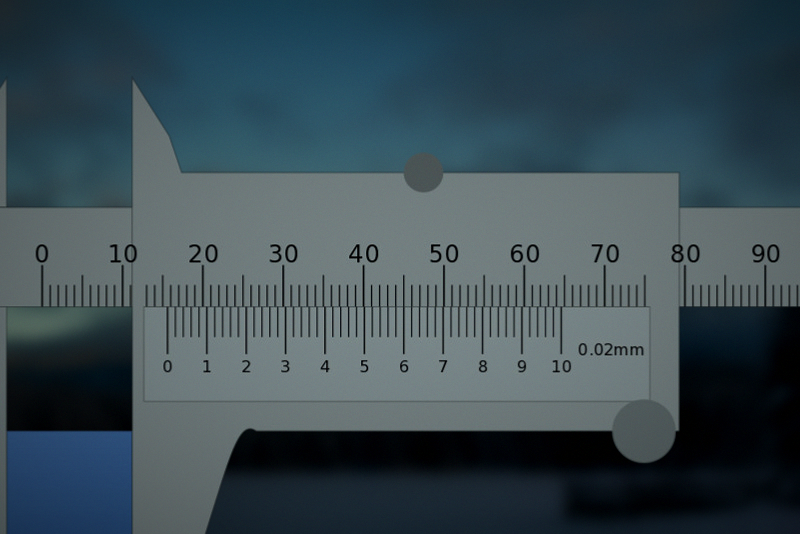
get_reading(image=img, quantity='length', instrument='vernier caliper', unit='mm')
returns 15.6 mm
